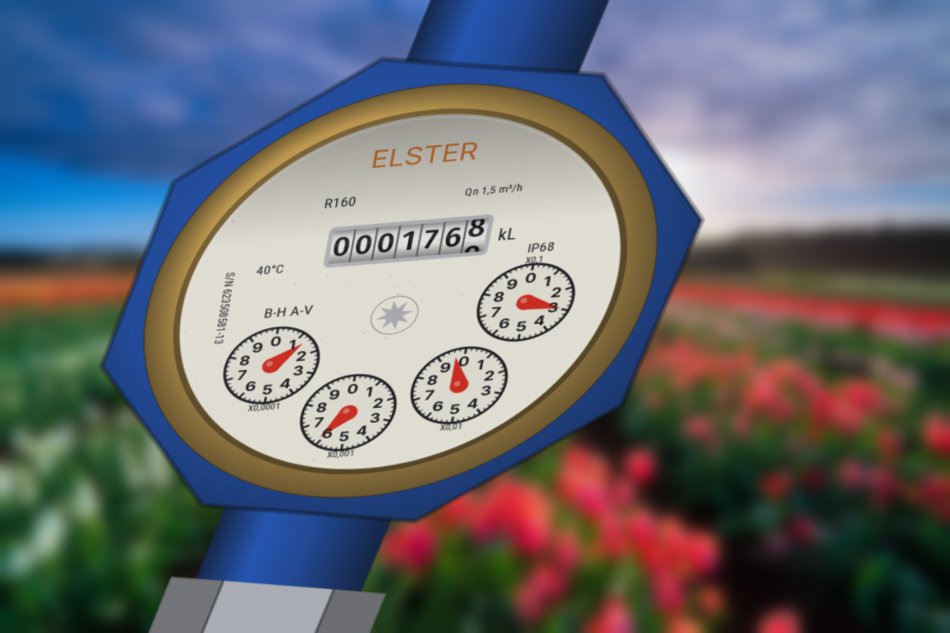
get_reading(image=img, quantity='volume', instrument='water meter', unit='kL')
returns 1768.2961 kL
